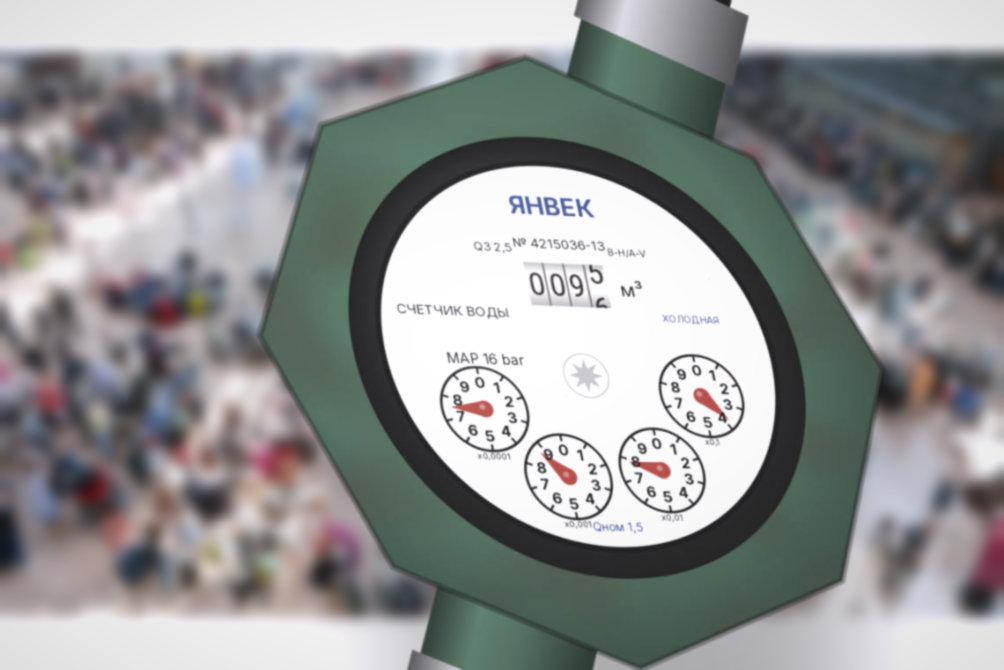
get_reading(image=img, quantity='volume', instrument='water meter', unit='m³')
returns 95.3787 m³
